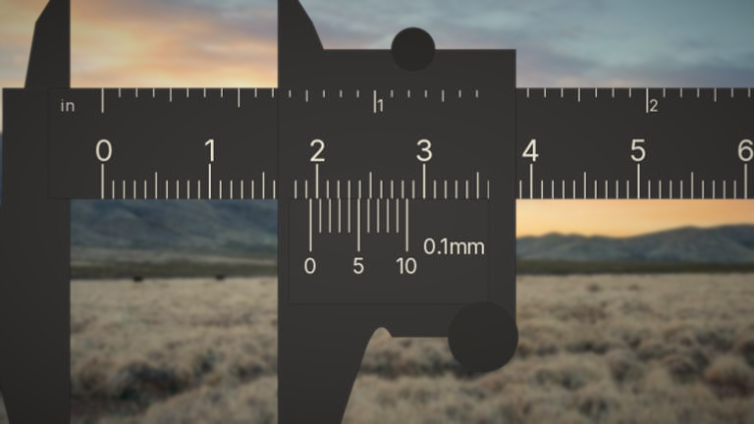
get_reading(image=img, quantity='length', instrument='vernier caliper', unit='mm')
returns 19.4 mm
